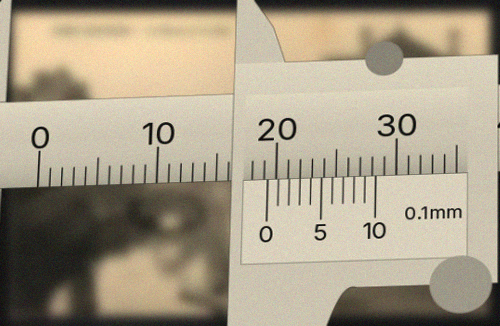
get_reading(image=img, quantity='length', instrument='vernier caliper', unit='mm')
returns 19.3 mm
